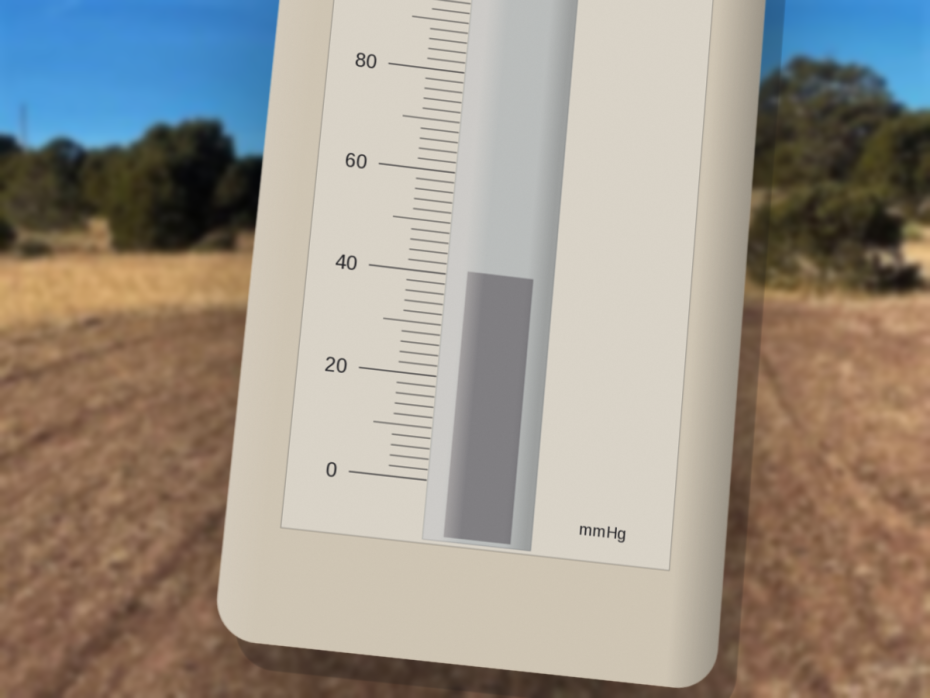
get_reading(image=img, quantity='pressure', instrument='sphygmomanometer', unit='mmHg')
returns 41 mmHg
